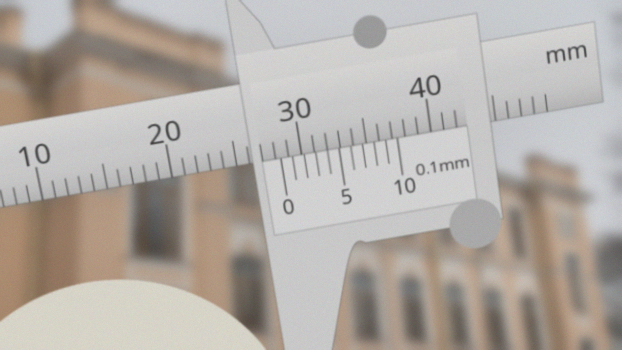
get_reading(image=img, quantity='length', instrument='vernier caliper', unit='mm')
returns 28.4 mm
